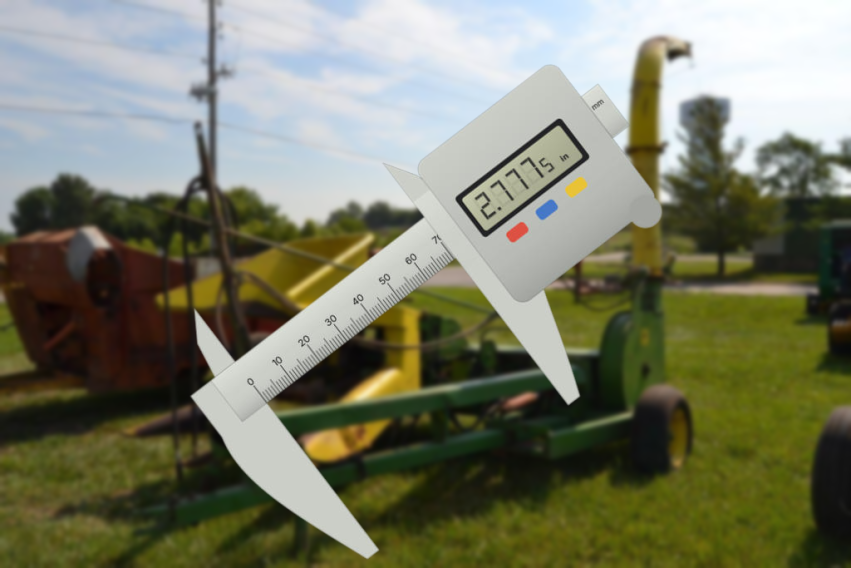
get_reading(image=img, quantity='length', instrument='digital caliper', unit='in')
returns 2.7775 in
